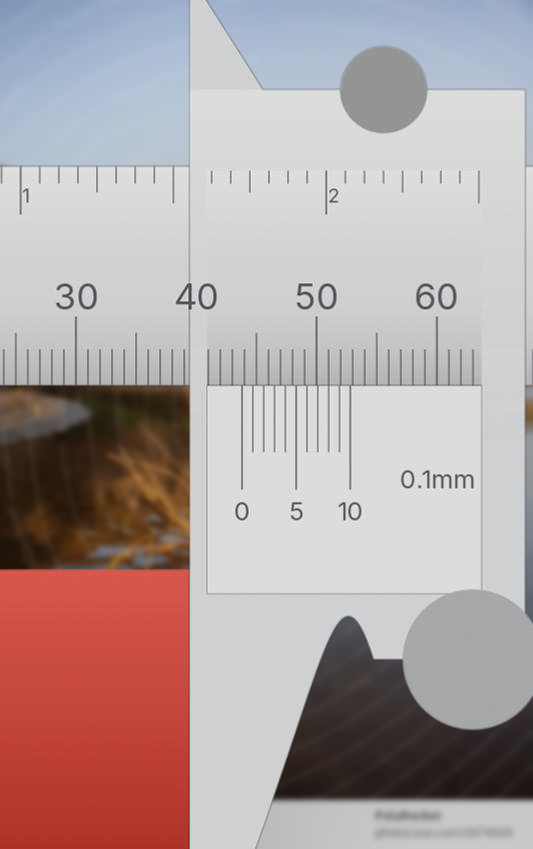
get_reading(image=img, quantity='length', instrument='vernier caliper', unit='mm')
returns 43.8 mm
